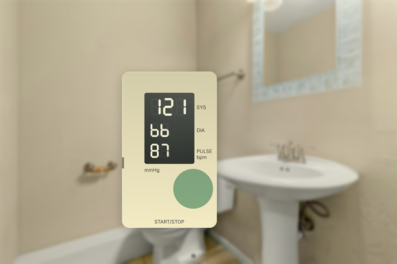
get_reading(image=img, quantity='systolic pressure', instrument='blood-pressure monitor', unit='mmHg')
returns 121 mmHg
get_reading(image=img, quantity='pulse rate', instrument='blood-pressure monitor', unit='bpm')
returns 87 bpm
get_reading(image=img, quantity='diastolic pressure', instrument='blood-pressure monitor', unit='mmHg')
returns 66 mmHg
